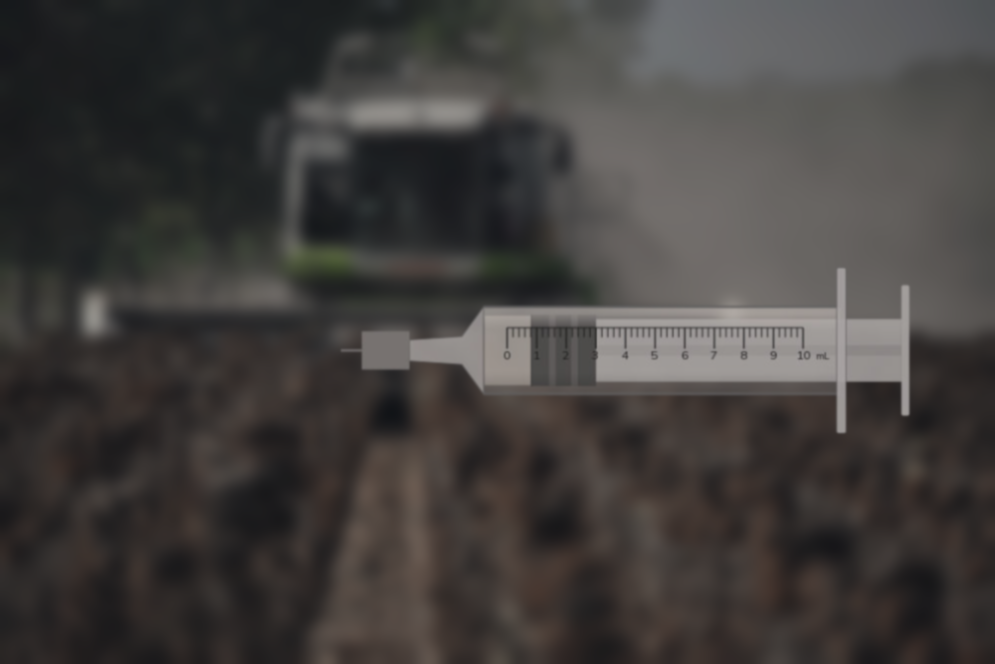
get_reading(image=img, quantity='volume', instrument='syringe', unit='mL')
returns 0.8 mL
